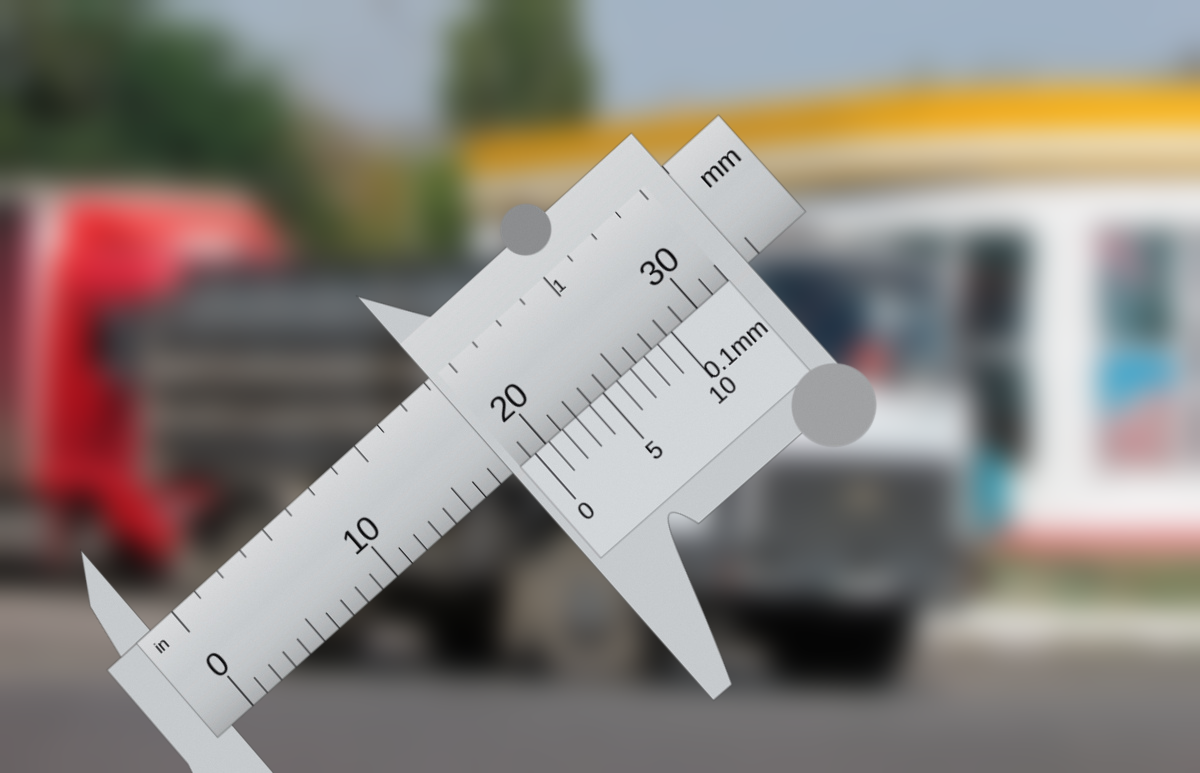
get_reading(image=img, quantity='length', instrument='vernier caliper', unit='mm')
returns 19.3 mm
